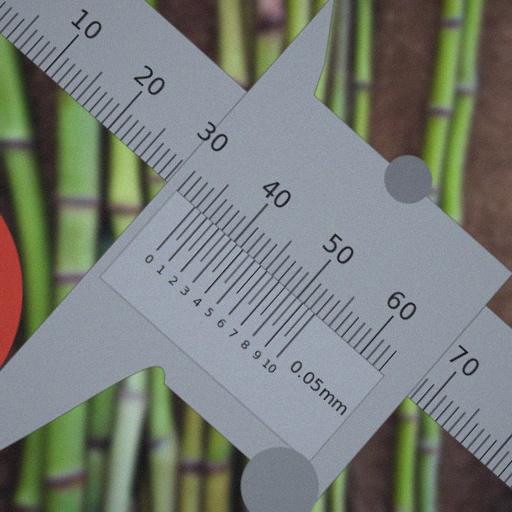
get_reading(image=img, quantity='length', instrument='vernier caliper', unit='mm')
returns 33.8 mm
